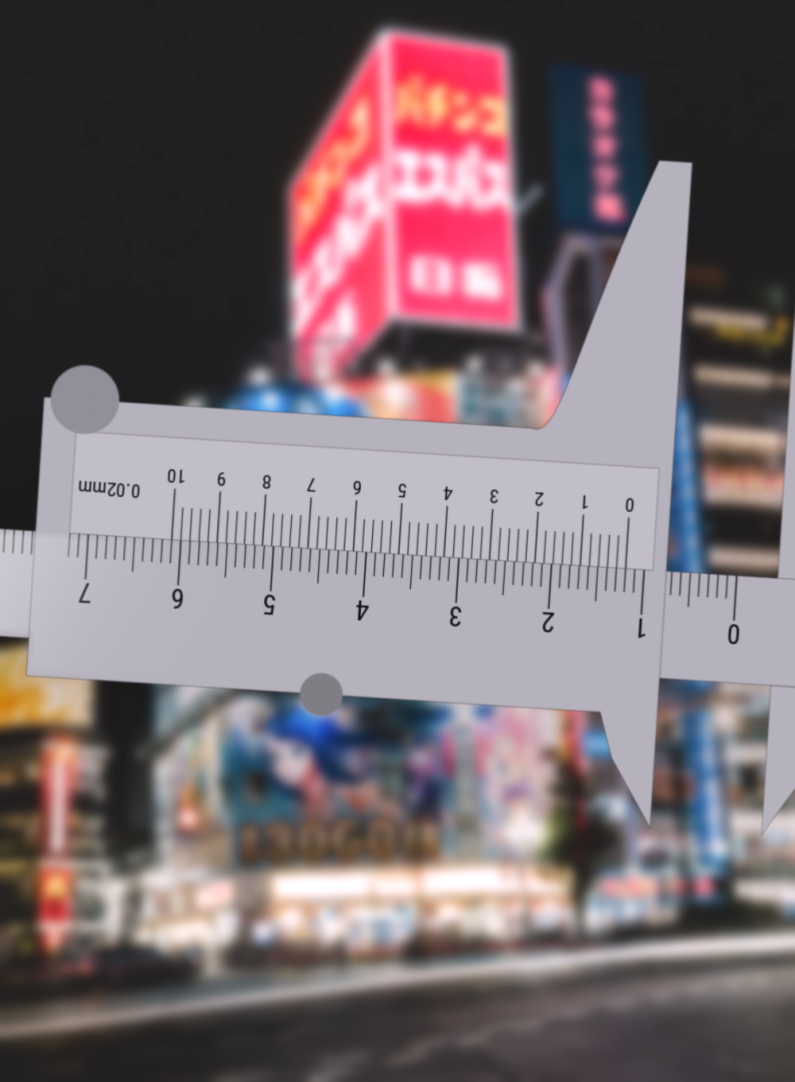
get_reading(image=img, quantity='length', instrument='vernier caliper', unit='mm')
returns 12.0 mm
